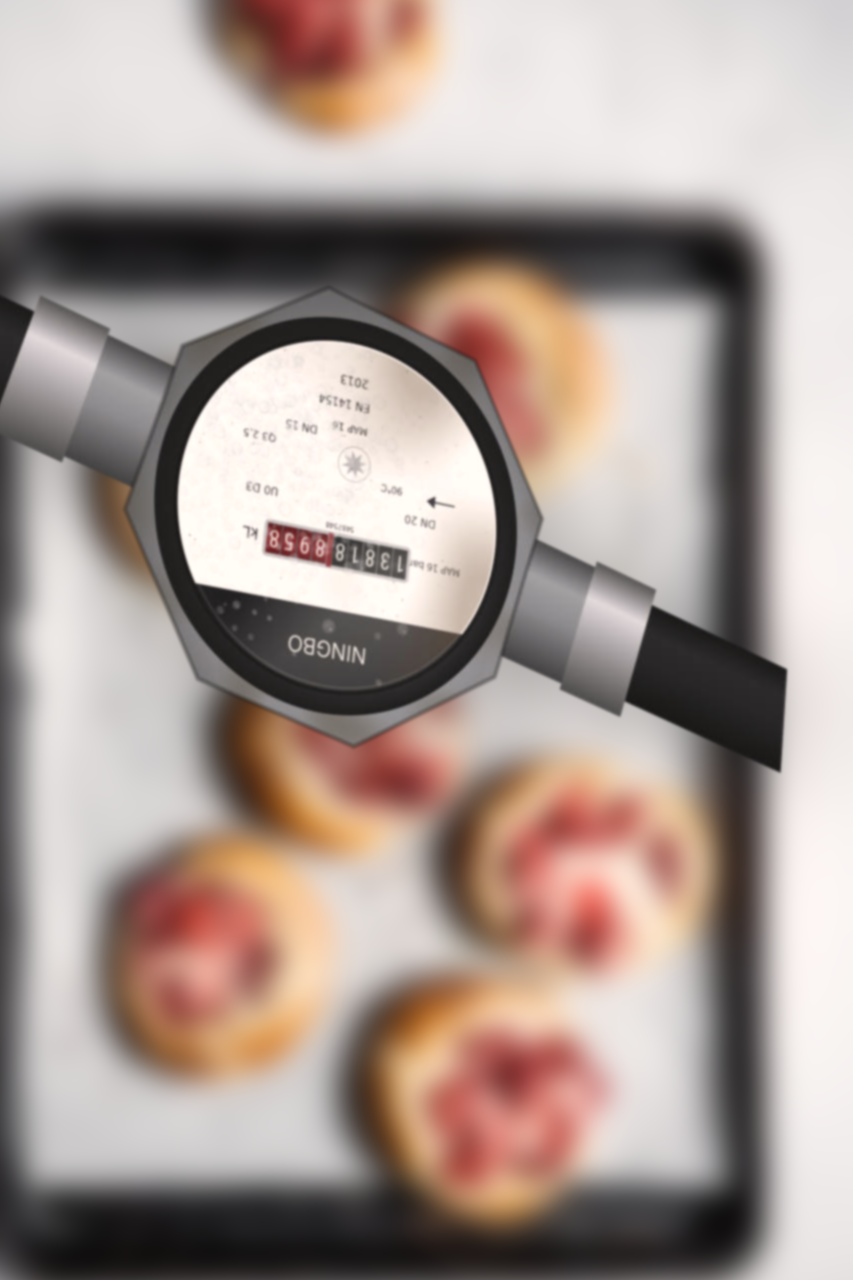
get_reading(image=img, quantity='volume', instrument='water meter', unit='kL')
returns 13818.8958 kL
